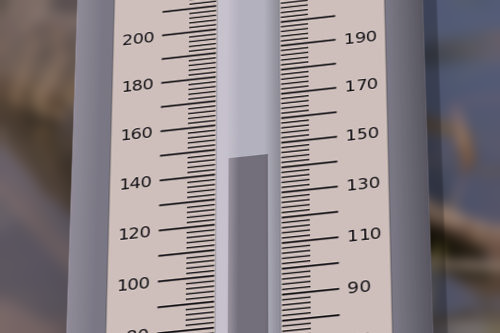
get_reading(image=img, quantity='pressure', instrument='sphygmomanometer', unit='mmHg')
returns 146 mmHg
